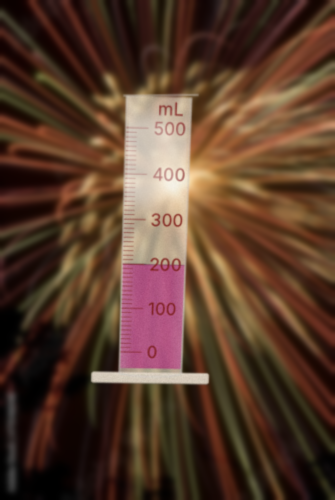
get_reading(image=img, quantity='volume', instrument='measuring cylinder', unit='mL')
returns 200 mL
